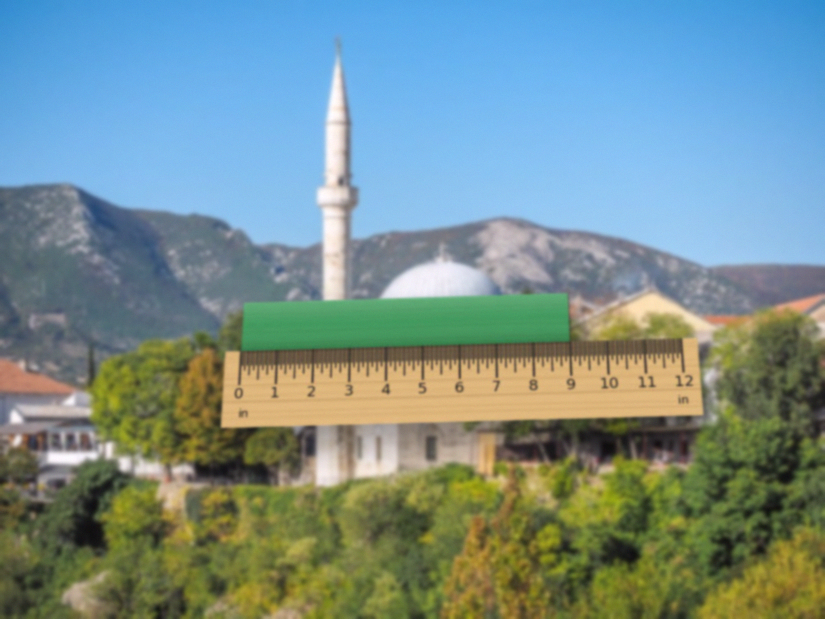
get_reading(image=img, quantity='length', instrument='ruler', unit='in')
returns 9 in
